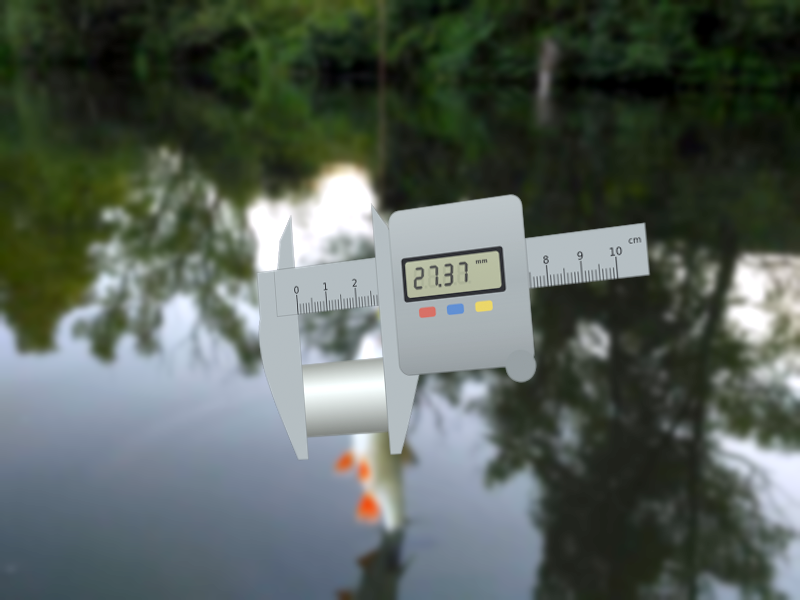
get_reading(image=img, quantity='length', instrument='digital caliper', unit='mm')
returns 27.37 mm
